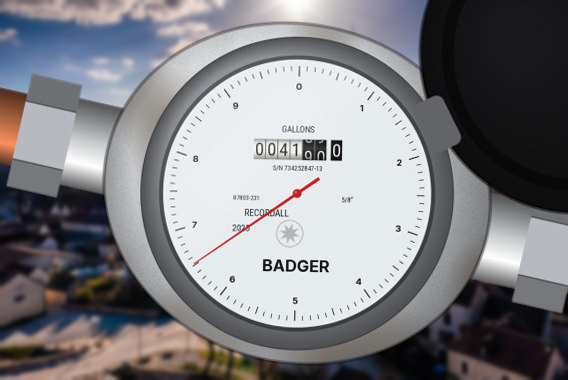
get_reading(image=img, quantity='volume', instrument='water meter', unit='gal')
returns 41896.5 gal
